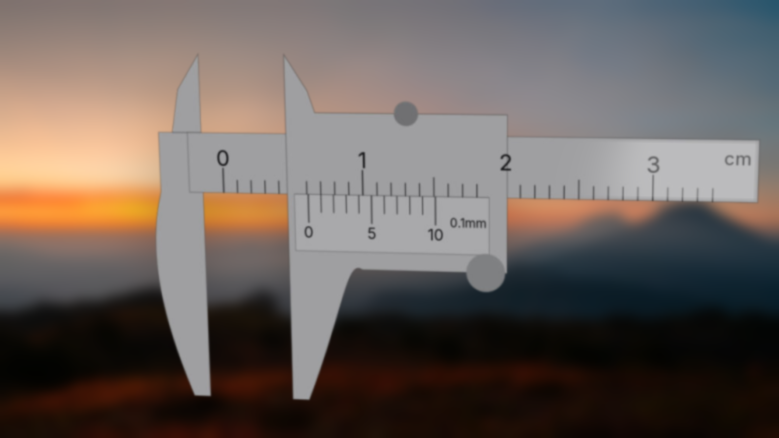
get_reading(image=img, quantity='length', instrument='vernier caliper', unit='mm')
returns 6.1 mm
